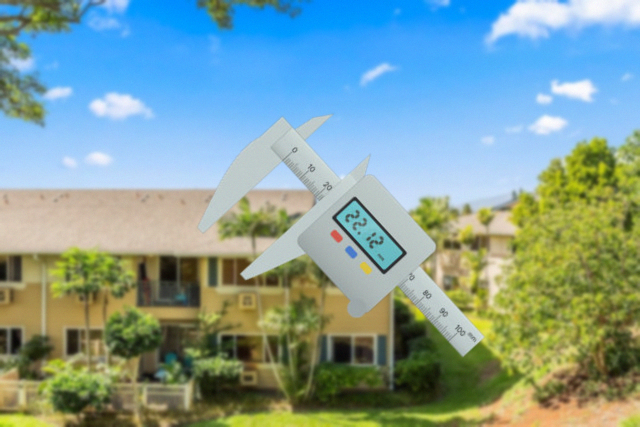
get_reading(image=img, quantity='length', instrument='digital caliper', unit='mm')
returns 22.12 mm
